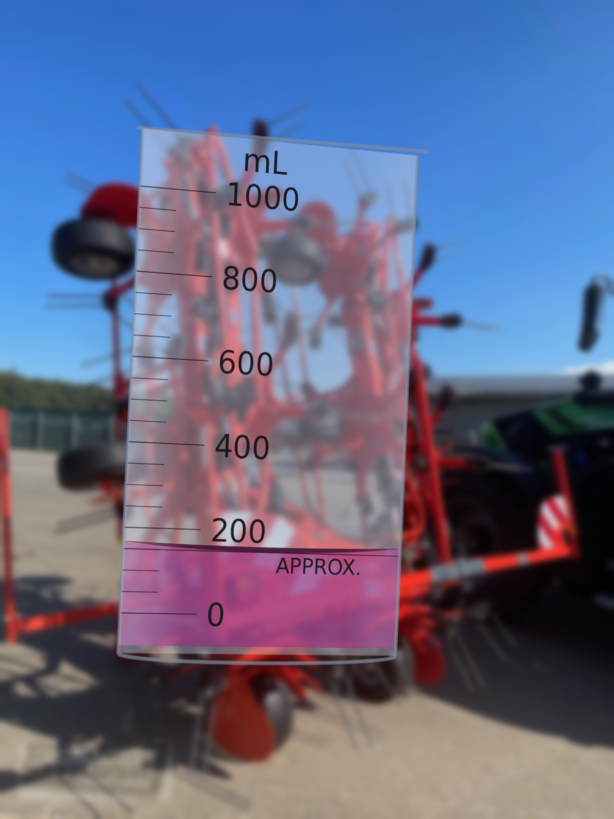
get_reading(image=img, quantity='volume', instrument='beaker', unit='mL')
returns 150 mL
